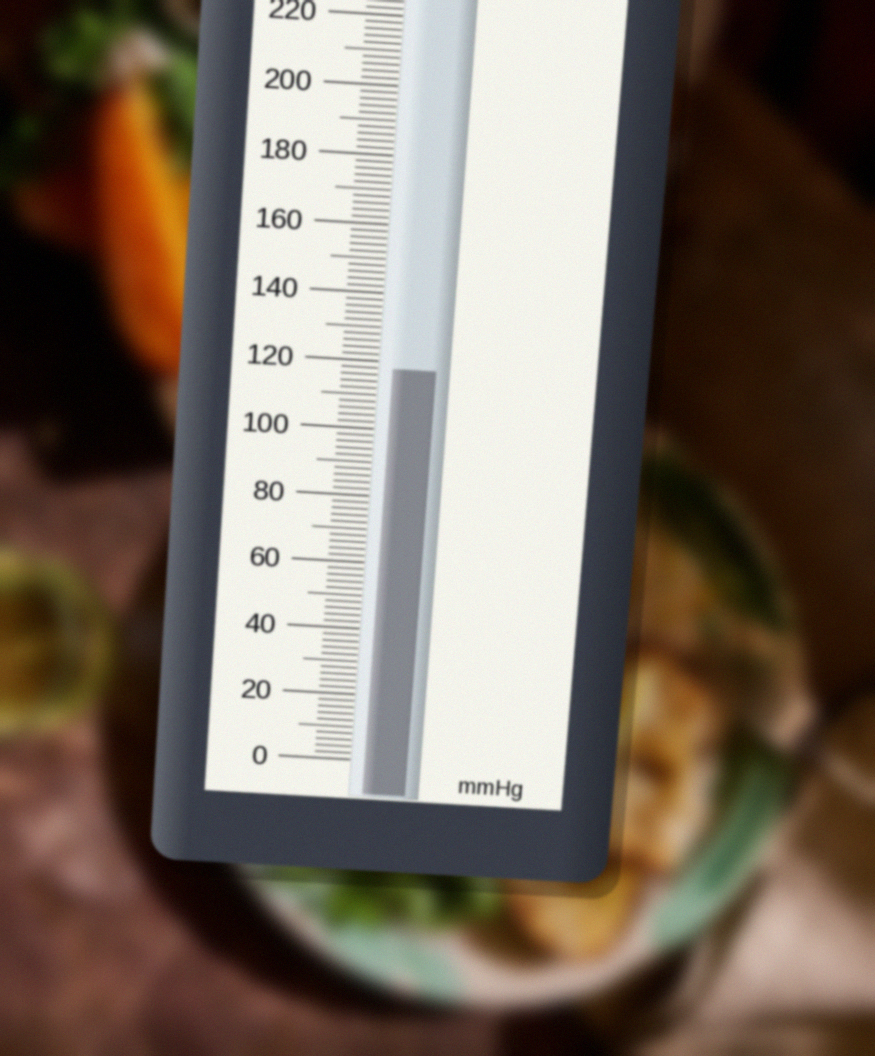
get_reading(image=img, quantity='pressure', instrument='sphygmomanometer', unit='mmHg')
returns 118 mmHg
